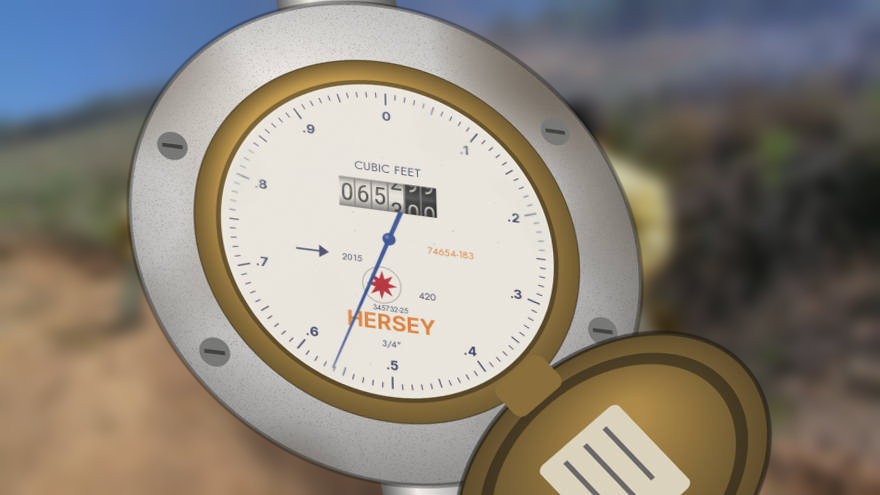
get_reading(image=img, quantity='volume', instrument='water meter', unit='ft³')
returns 65299.56 ft³
